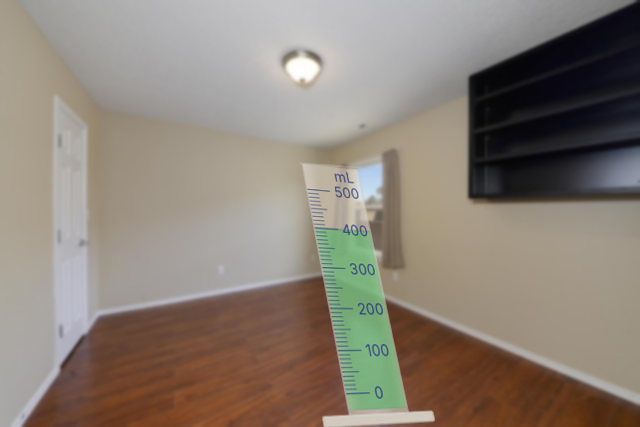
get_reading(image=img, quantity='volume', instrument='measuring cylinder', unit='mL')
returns 400 mL
